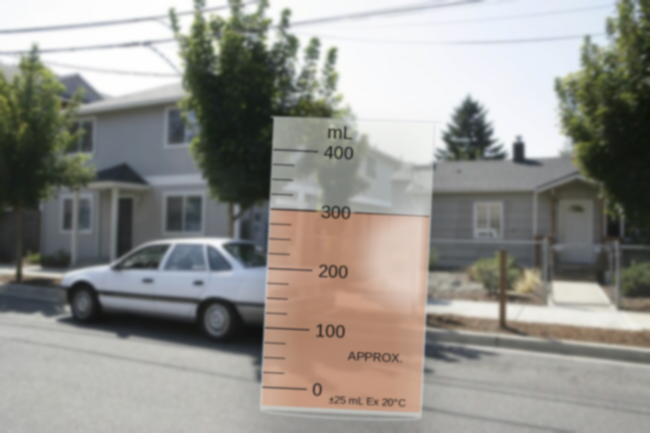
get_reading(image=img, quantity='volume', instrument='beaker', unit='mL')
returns 300 mL
